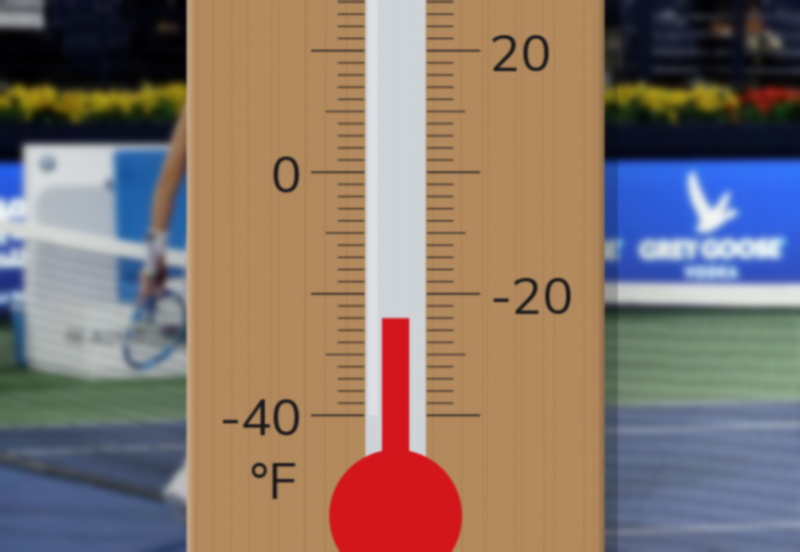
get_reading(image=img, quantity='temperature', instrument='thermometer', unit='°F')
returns -24 °F
